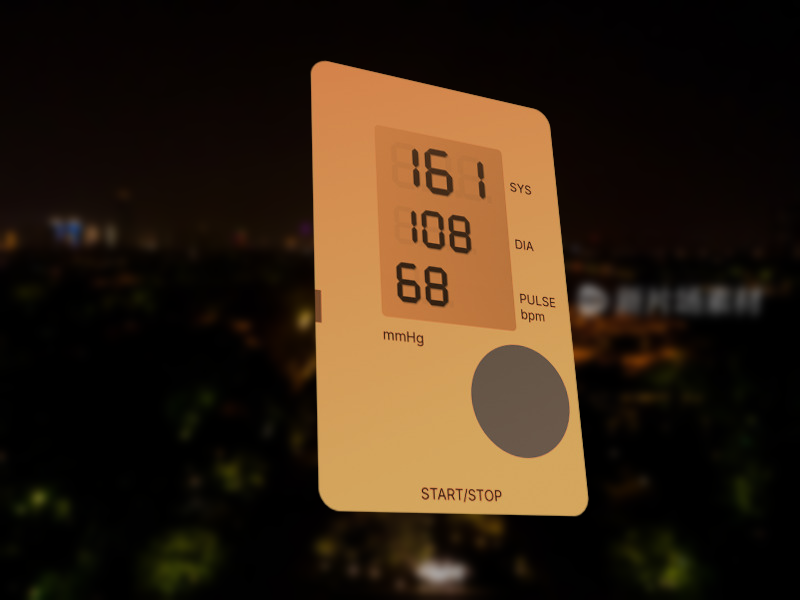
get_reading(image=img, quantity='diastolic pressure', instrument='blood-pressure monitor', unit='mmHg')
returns 108 mmHg
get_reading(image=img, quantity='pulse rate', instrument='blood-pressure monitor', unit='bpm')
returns 68 bpm
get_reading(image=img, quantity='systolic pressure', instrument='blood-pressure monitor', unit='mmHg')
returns 161 mmHg
